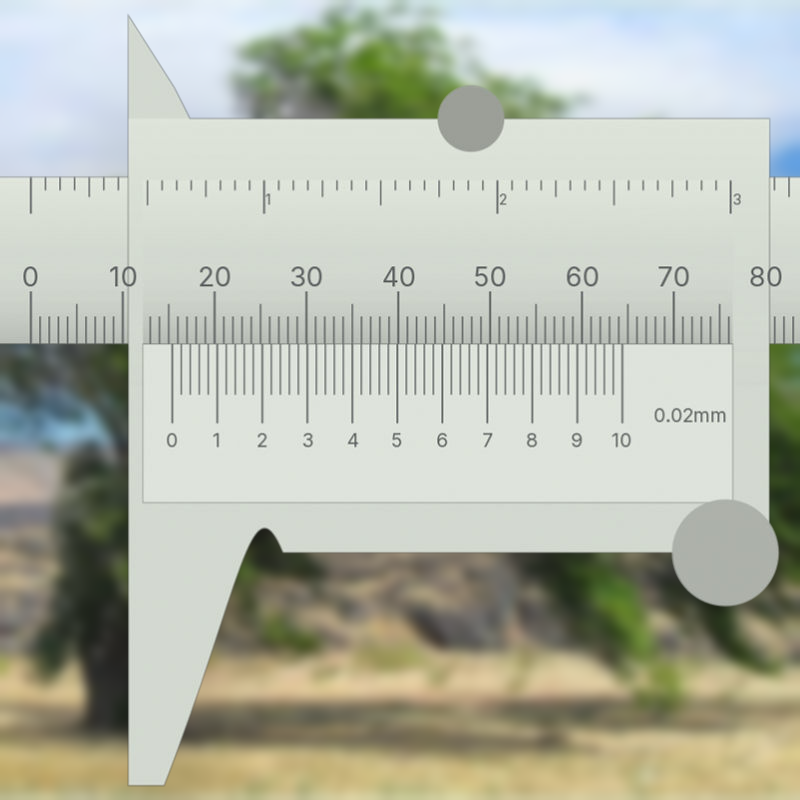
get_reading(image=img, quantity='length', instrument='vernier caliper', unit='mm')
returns 15.4 mm
